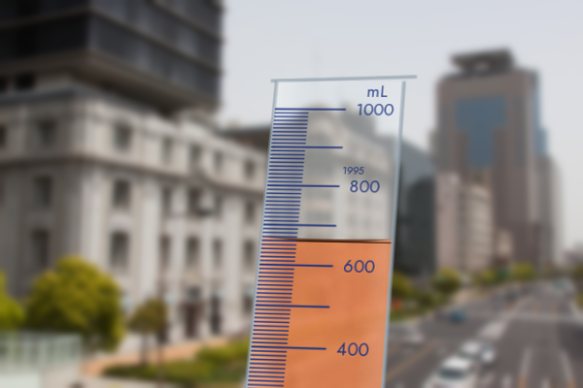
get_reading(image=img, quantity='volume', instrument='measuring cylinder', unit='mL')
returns 660 mL
